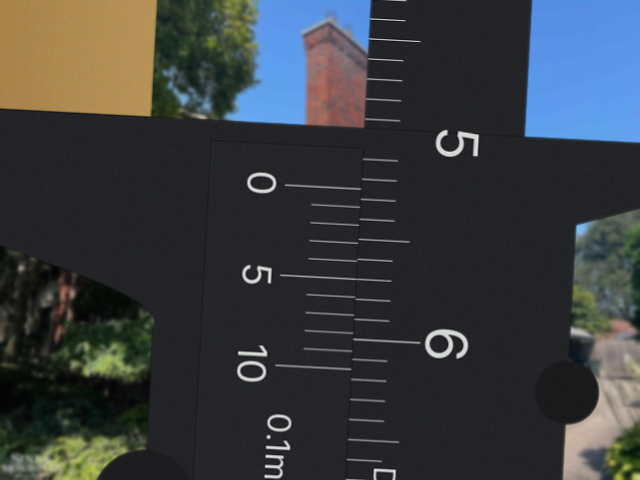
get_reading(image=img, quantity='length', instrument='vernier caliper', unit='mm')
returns 52.5 mm
